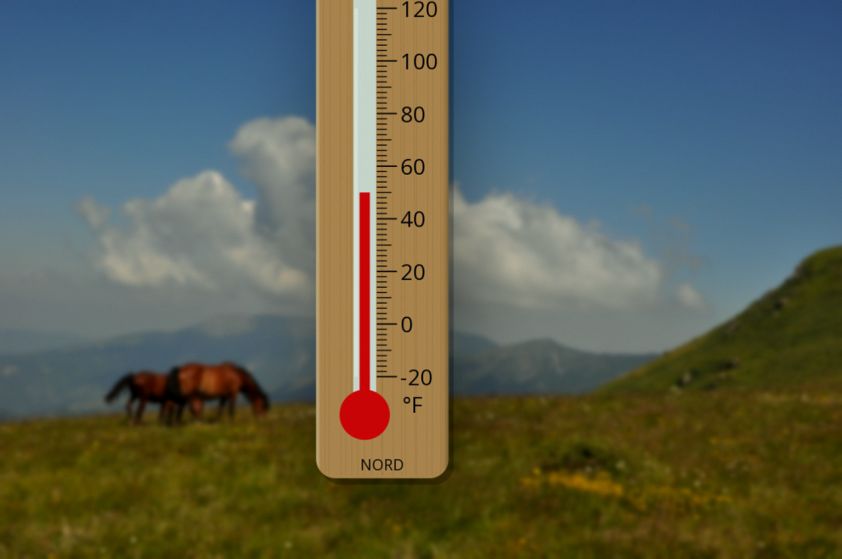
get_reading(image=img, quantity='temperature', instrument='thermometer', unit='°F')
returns 50 °F
